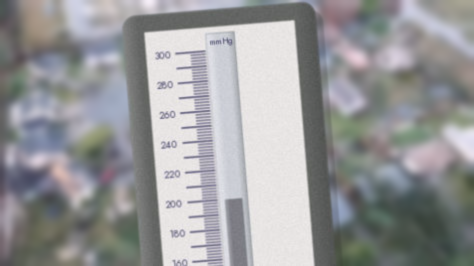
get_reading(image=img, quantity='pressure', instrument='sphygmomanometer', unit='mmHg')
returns 200 mmHg
